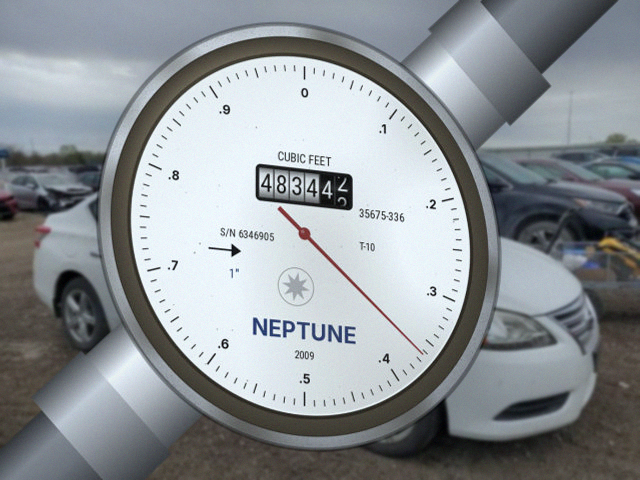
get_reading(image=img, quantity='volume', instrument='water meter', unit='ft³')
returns 483442.36 ft³
